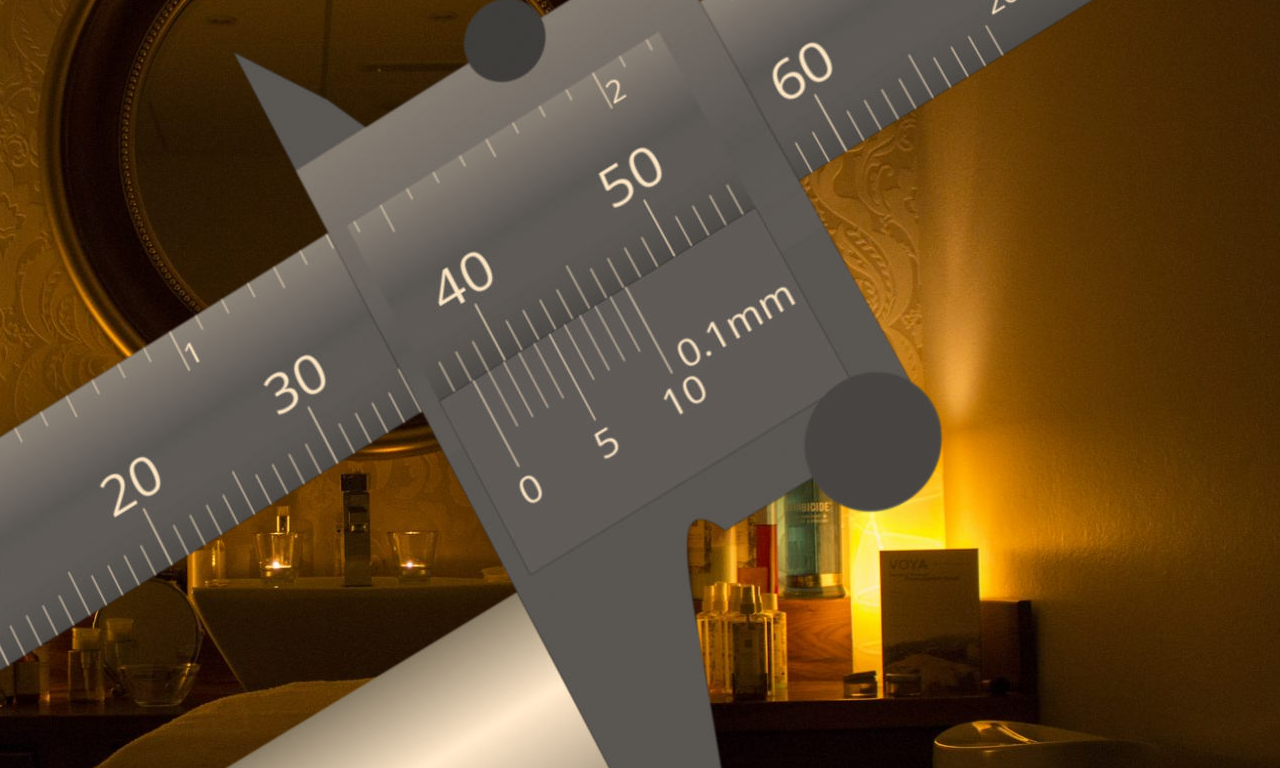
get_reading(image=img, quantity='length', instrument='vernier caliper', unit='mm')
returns 38.1 mm
